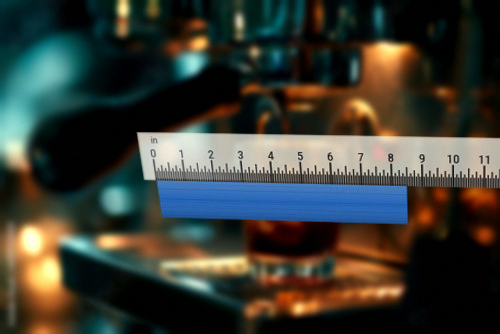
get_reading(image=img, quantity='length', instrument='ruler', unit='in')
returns 8.5 in
